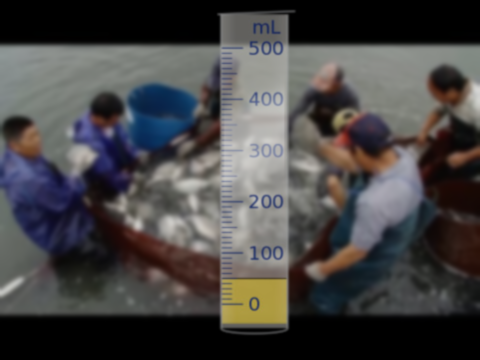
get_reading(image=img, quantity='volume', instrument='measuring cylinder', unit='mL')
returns 50 mL
